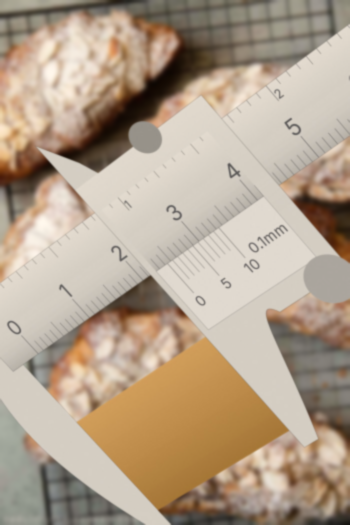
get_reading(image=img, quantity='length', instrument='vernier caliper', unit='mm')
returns 24.4 mm
